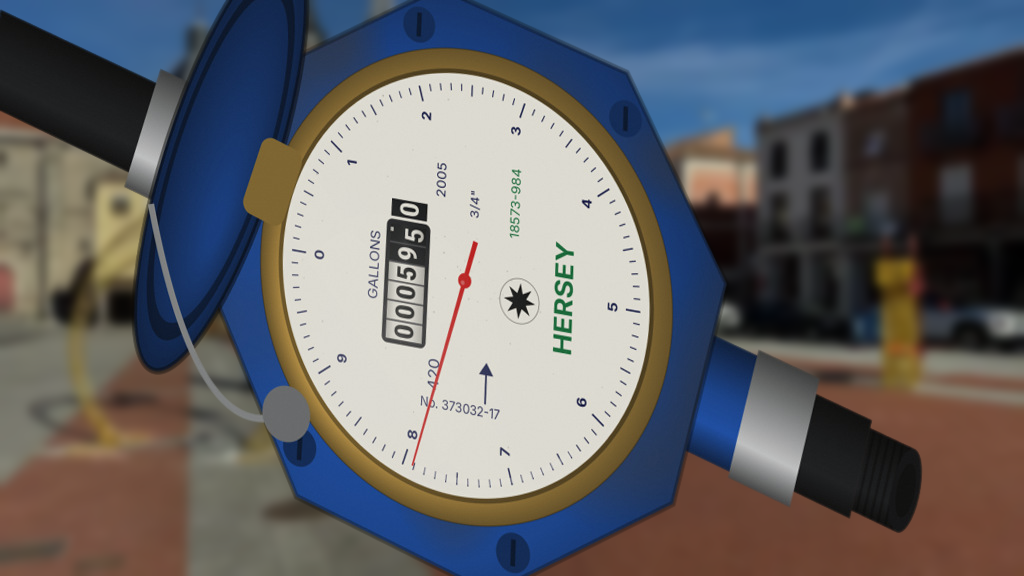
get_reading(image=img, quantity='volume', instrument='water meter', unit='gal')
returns 5947.9 gal
